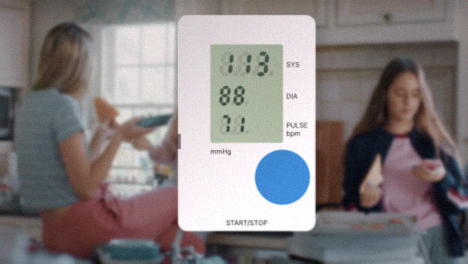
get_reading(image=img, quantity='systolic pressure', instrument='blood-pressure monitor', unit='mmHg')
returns 113 mmHg
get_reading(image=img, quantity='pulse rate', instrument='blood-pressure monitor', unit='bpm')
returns 71 bpm
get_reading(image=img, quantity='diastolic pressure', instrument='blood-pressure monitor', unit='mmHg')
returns 88 mmHg
